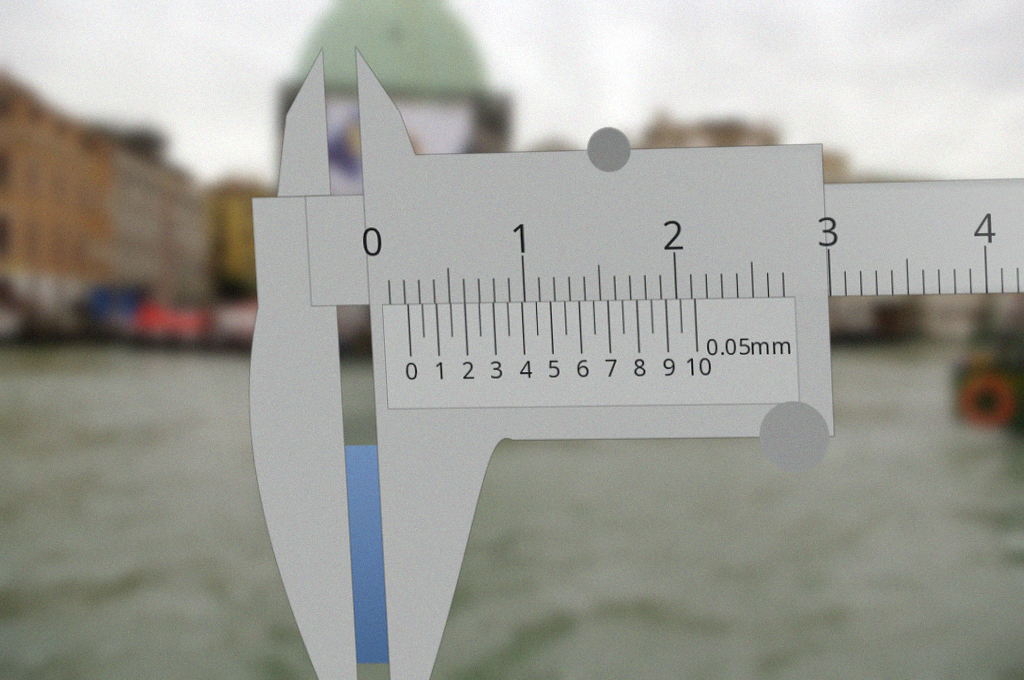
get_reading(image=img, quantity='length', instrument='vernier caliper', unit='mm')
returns 2.2 mm
